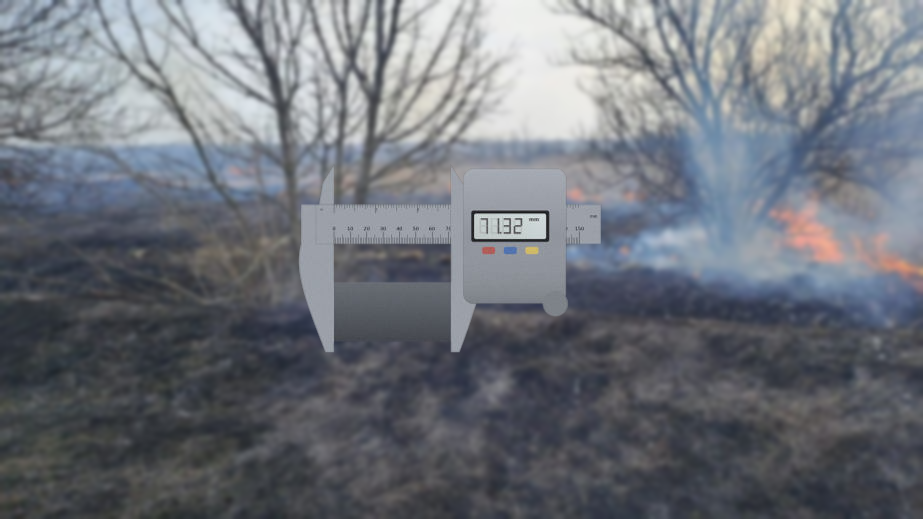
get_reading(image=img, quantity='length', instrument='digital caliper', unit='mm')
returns 71.32 mm
